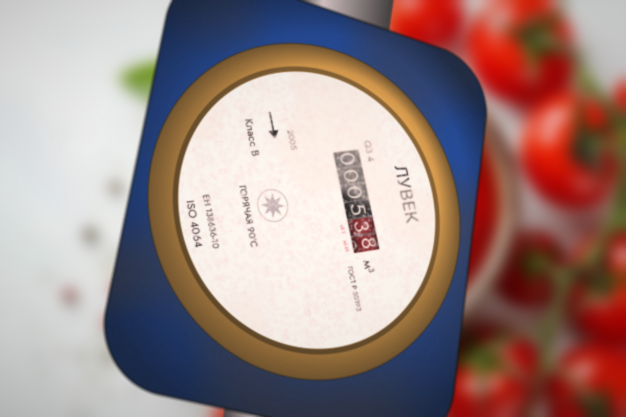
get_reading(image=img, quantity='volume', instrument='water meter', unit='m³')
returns 5.38 m³
